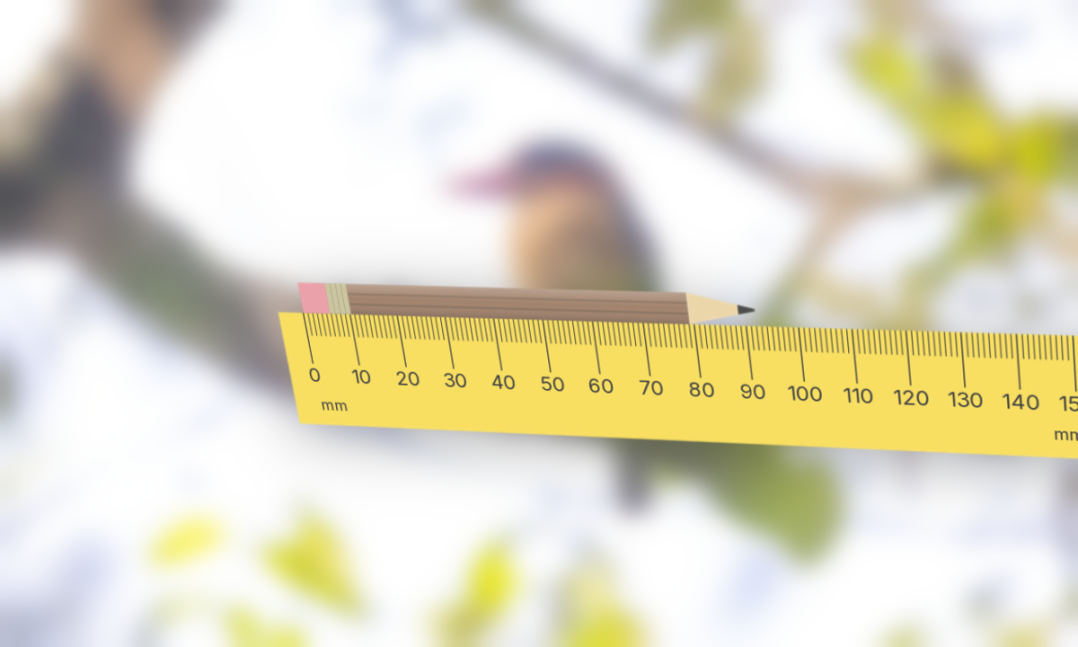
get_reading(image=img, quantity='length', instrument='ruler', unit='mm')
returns 92 mm
